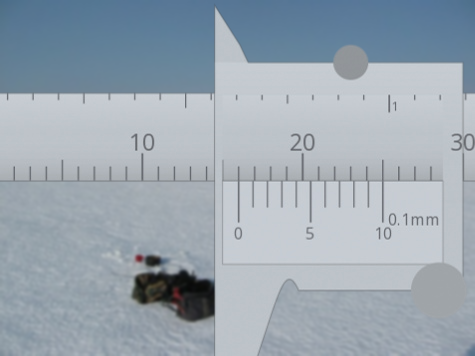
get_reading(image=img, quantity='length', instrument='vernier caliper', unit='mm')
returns 16.0 mm
